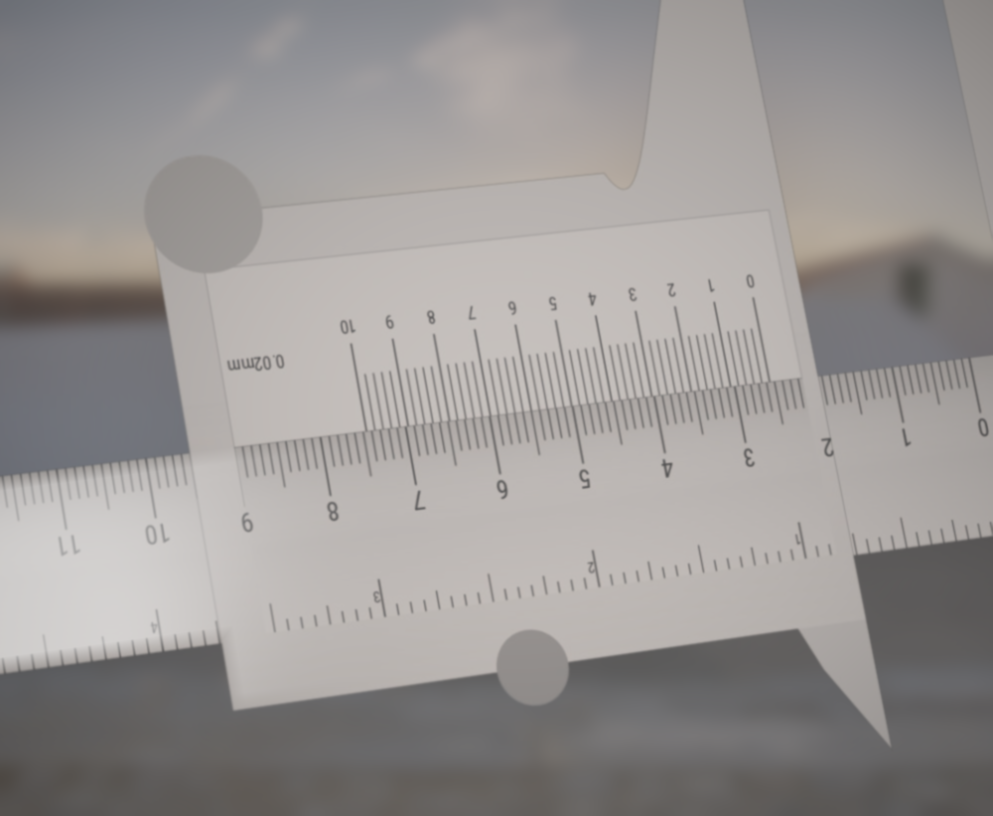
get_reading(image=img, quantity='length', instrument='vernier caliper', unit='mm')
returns 25.6 mm
